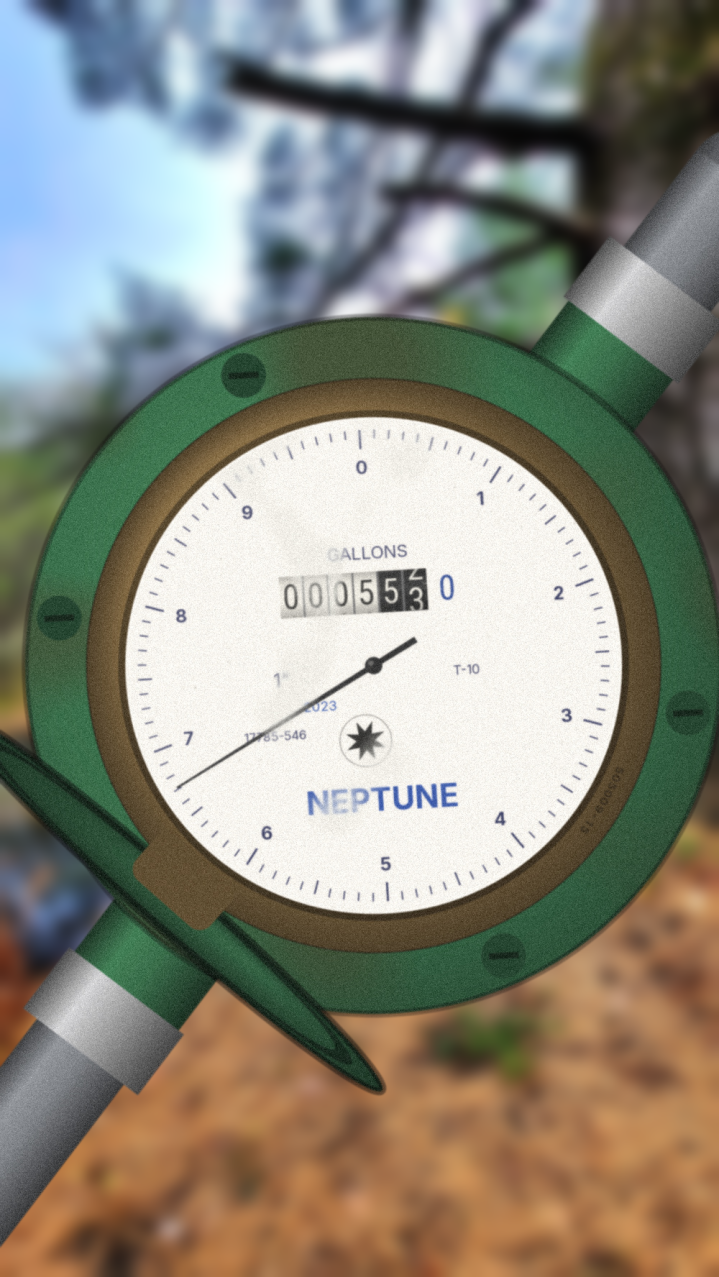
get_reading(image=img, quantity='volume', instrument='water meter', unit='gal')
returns 5526.7 gal
